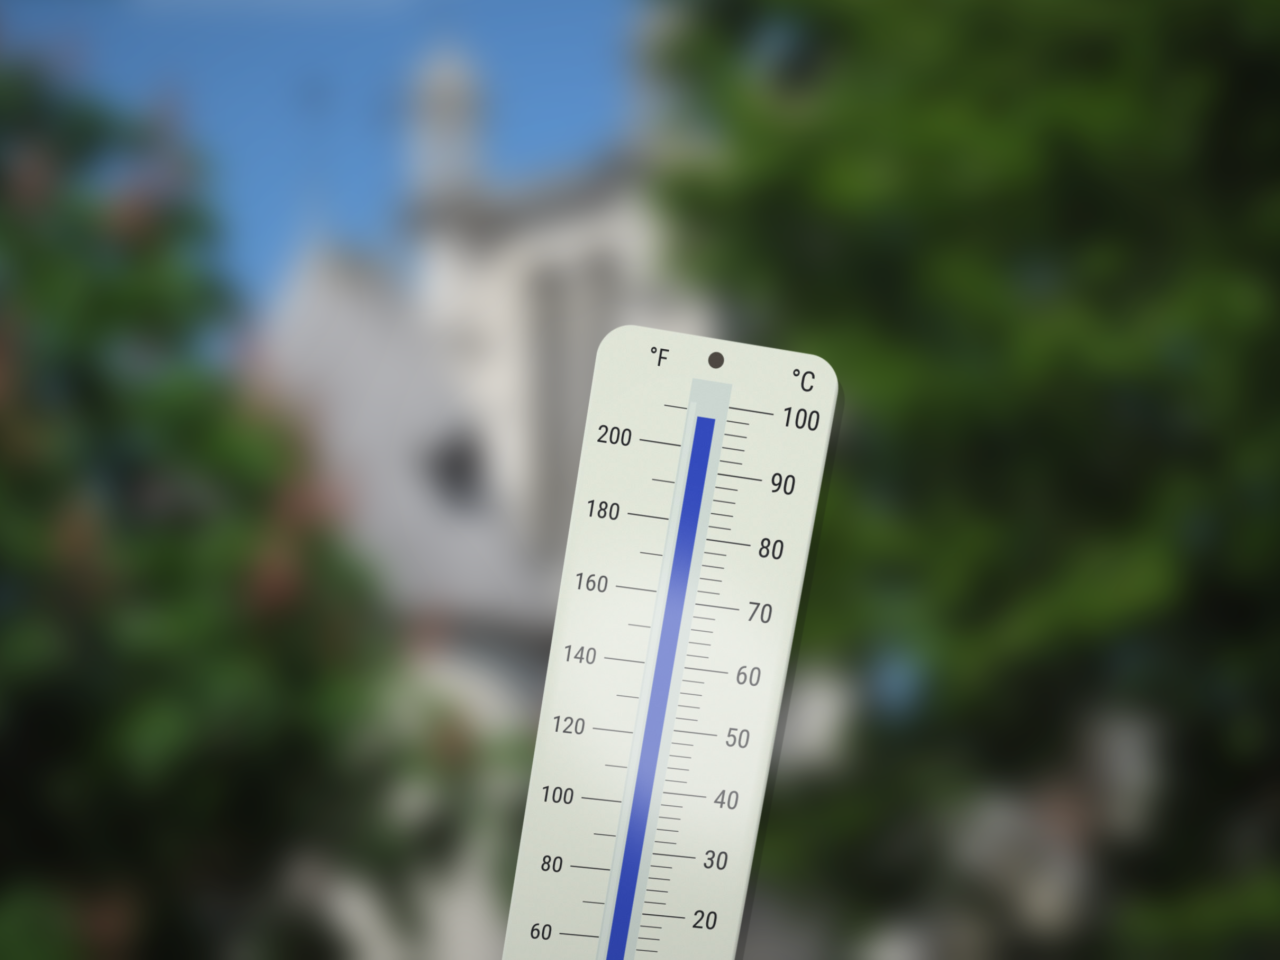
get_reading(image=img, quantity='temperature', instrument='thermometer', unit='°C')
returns 98 °C
